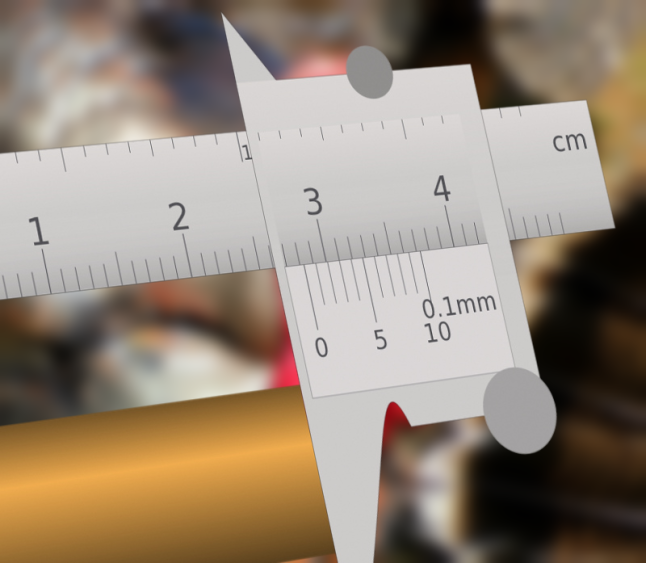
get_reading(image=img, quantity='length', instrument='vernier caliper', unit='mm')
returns 28.3 mm
